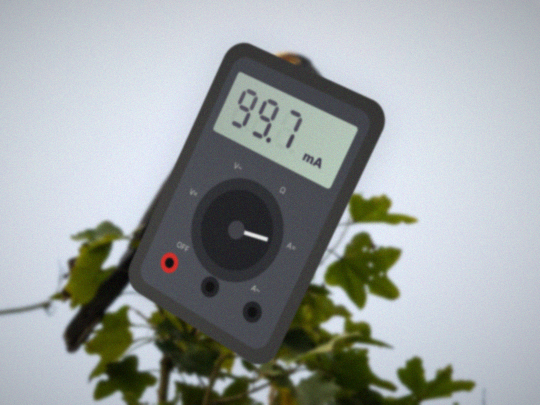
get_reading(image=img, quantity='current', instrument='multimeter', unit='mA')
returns 99.7 mA
